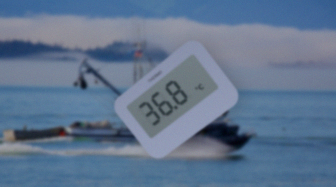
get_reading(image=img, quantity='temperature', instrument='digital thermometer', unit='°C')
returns 36.8 °C
